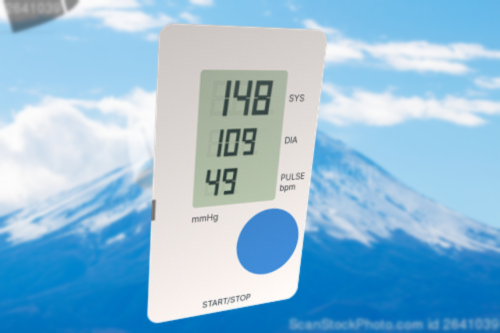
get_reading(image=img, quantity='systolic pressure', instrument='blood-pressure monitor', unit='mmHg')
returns 148 mmHg
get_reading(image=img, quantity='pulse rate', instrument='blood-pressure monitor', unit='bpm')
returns 49 bpm
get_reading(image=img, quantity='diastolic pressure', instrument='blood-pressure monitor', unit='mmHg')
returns 109 mmHg
